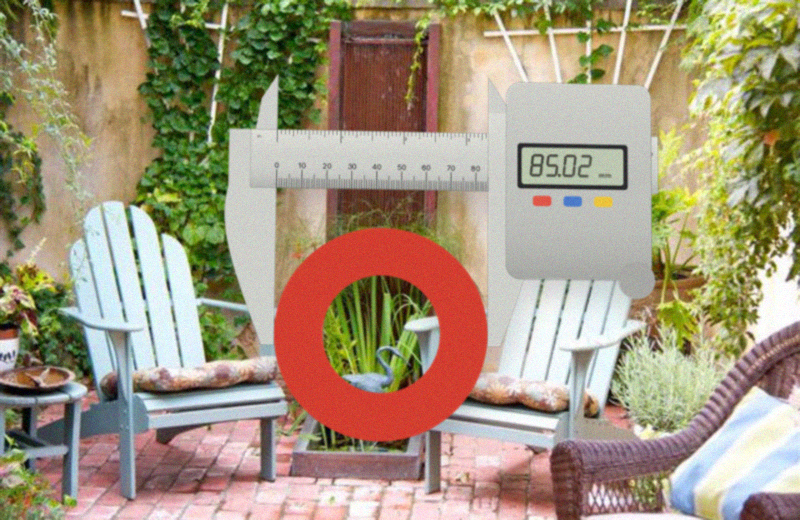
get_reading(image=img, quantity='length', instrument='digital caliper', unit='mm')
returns 85.02 mm
